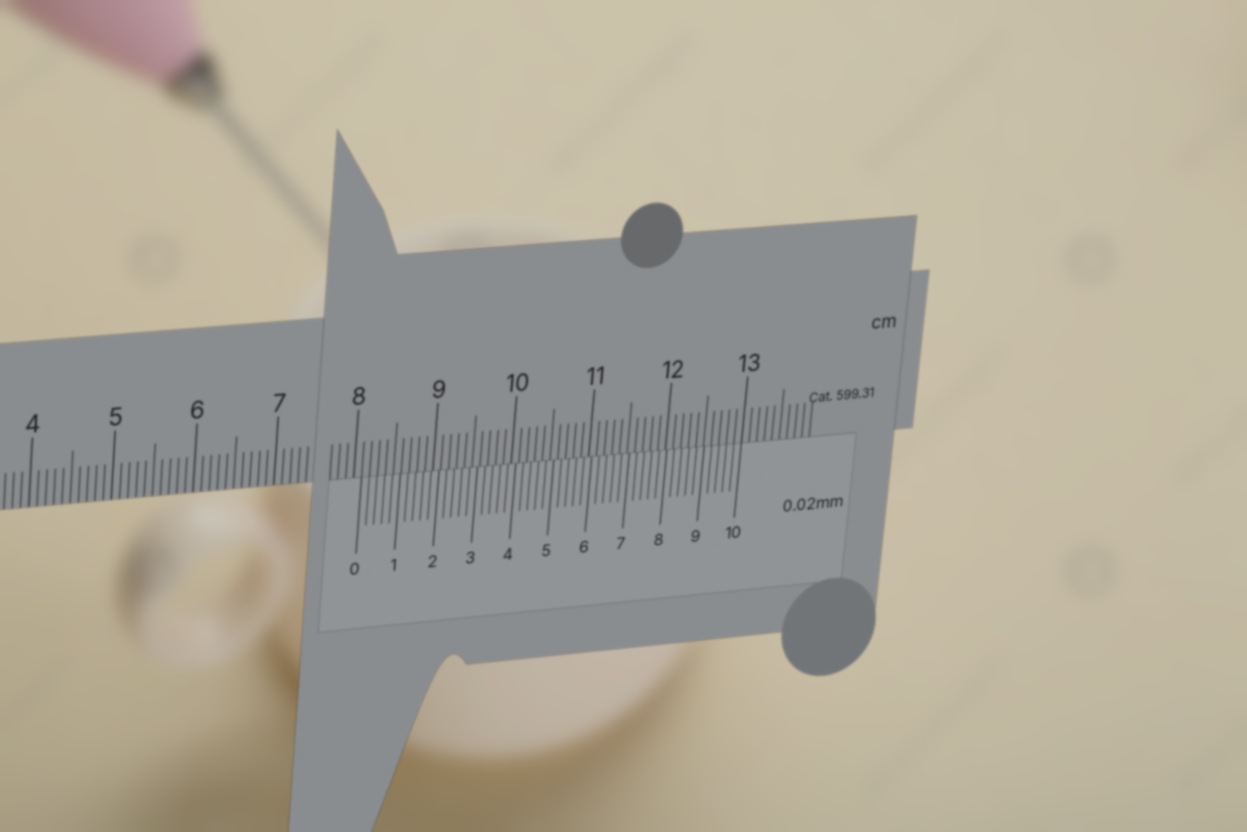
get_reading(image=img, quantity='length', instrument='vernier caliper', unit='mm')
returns 81.0 mm
